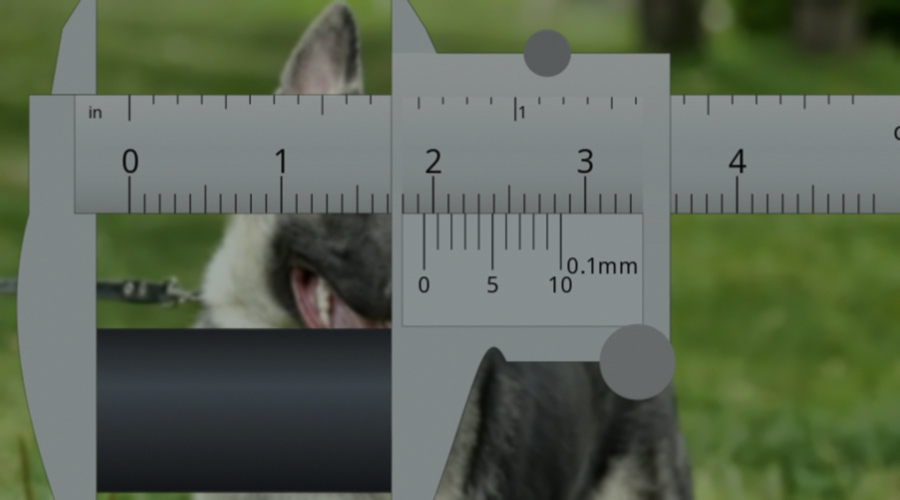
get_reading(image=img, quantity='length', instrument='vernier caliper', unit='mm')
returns 19.4 mm
